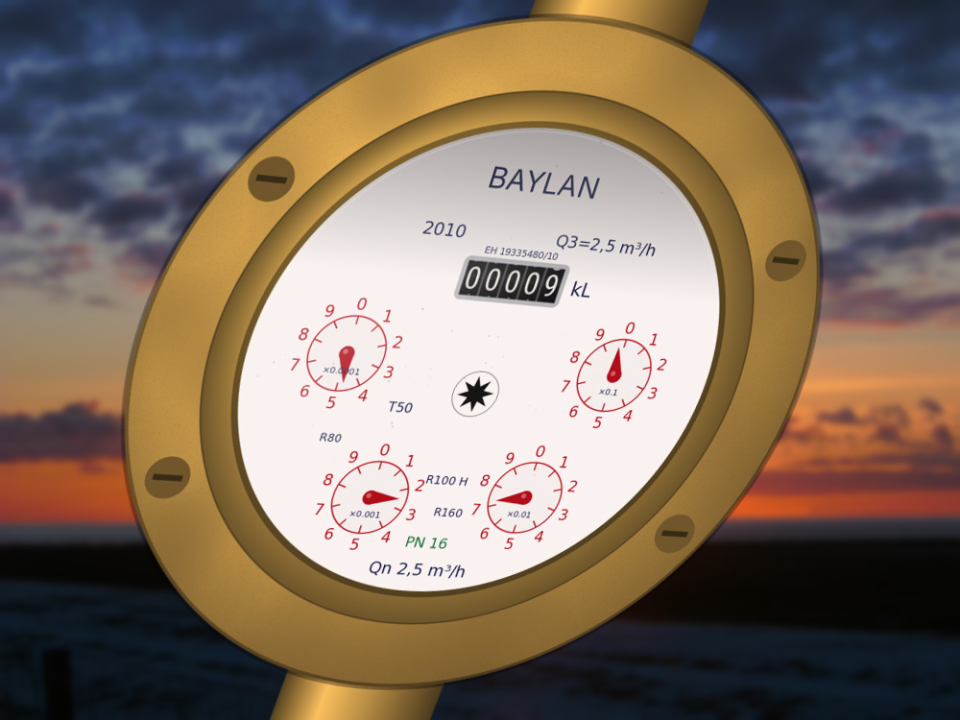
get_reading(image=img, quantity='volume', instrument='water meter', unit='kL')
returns 8.9724 kL
